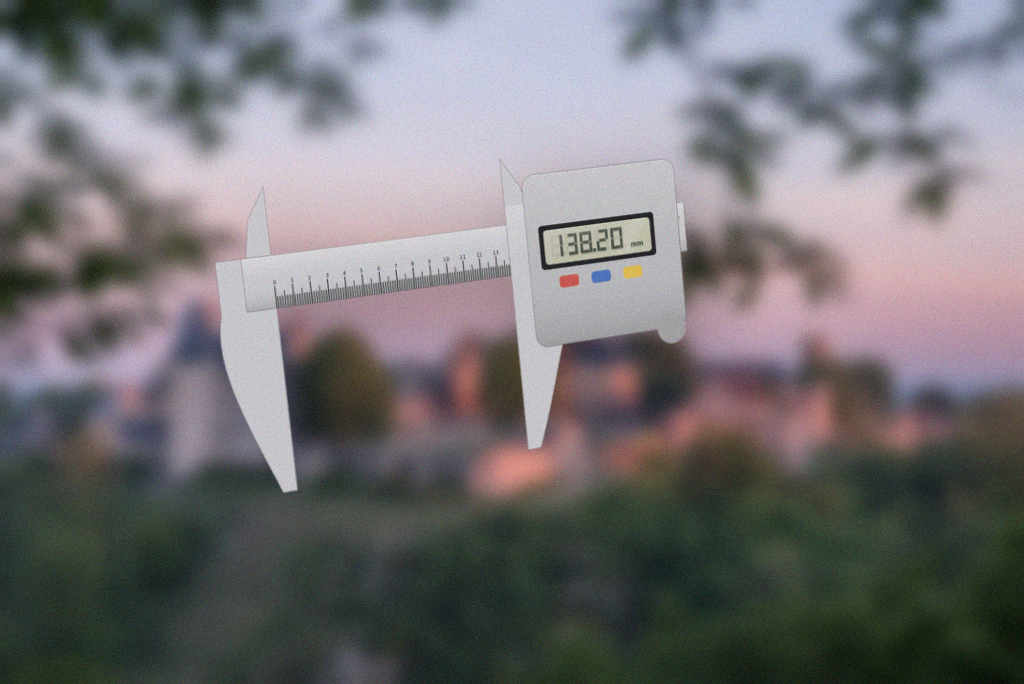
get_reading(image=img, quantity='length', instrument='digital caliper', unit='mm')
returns 138.20 mm
